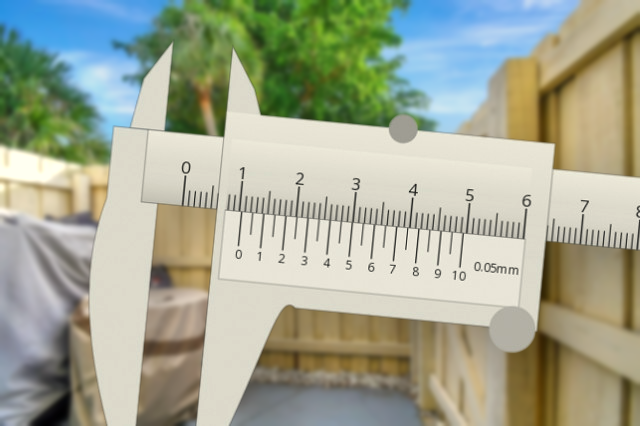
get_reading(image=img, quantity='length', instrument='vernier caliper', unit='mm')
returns 10.4 mm
